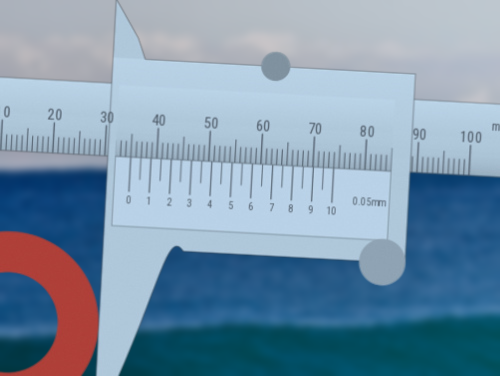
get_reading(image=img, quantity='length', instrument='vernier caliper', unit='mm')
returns 35.0 mm
